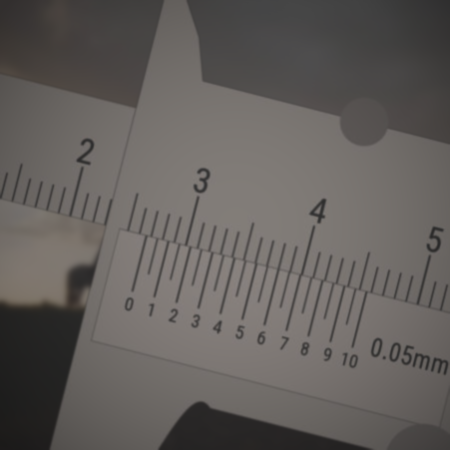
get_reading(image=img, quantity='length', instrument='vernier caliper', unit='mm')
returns 26.6 mm
